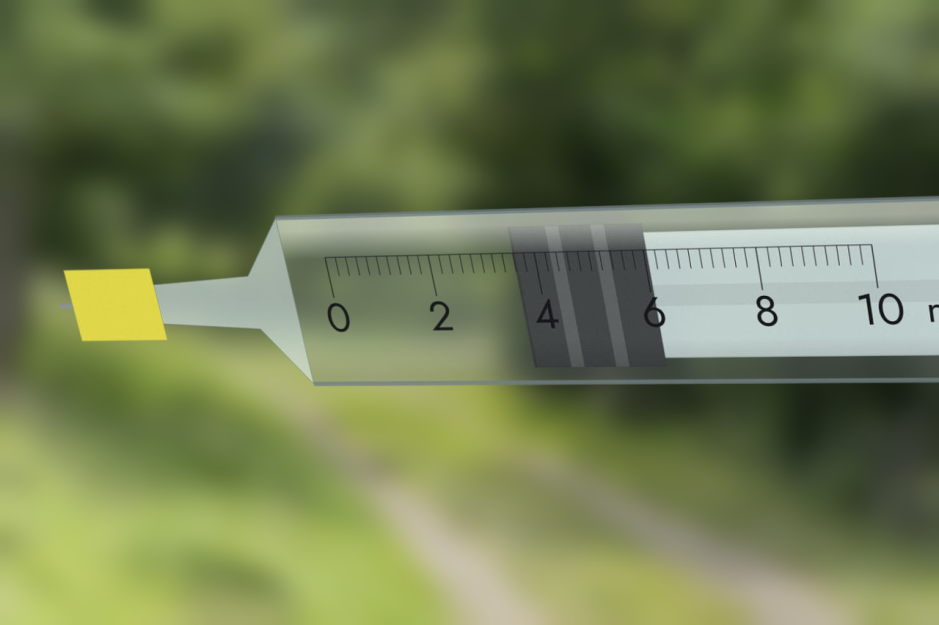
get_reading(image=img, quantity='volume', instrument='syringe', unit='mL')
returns 3.6 mL
